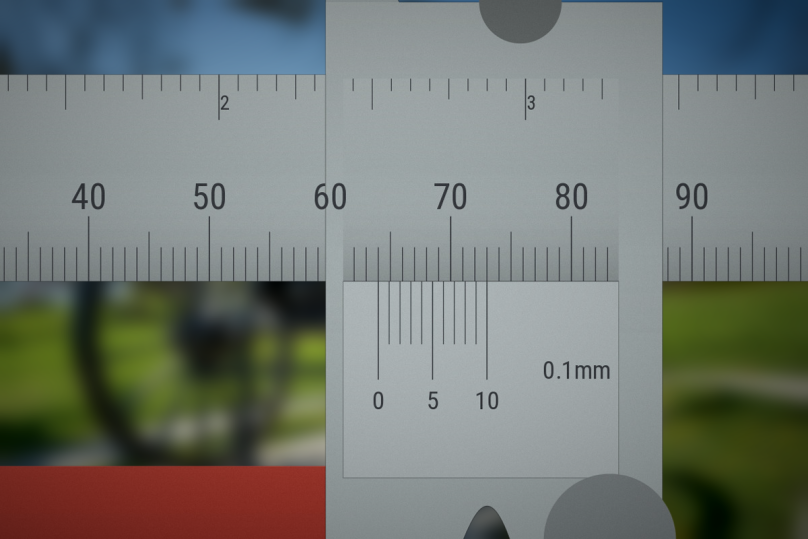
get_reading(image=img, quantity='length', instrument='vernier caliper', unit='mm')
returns 64.0 mm
